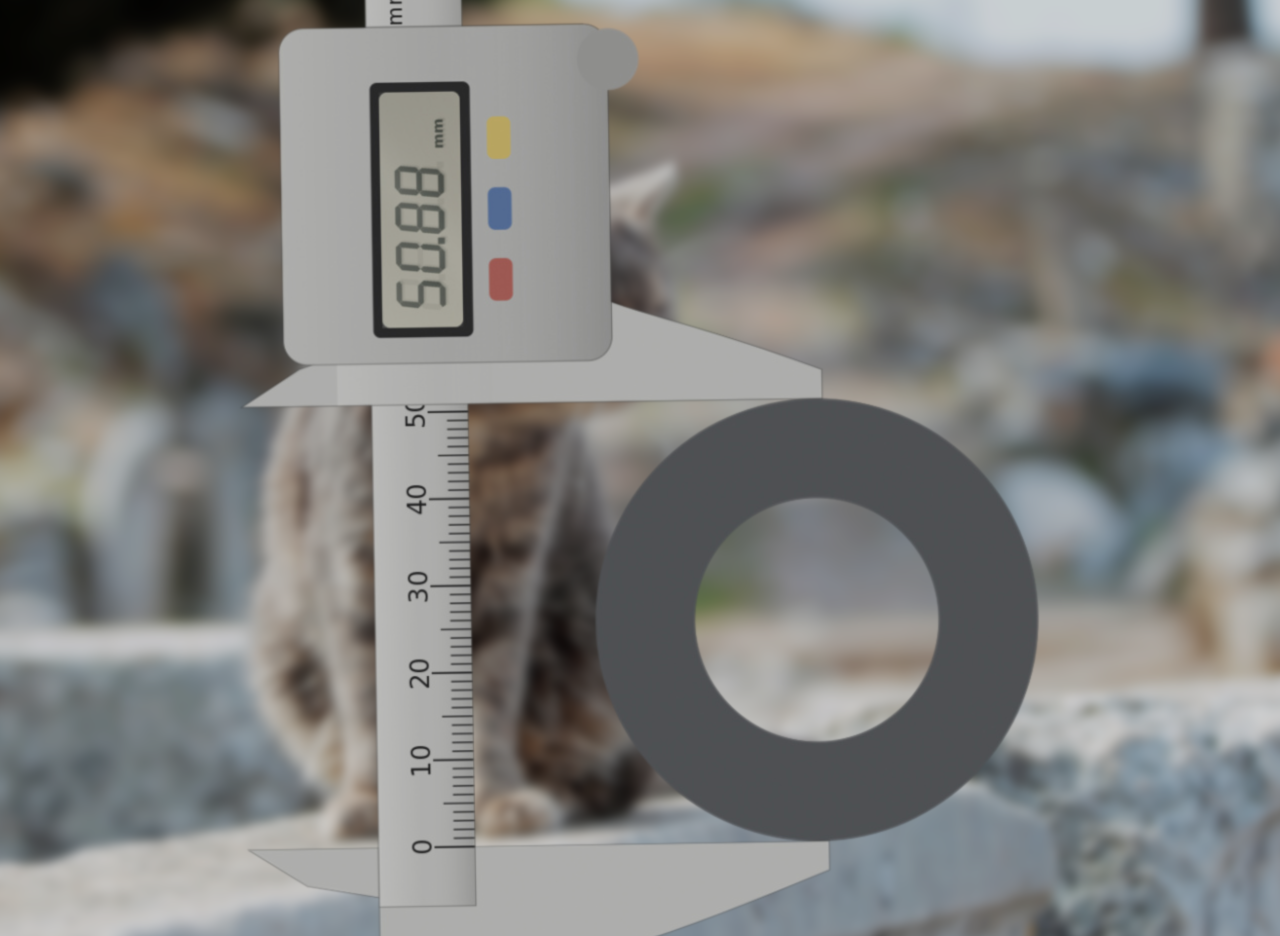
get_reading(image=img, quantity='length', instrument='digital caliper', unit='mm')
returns 50.88 mm
